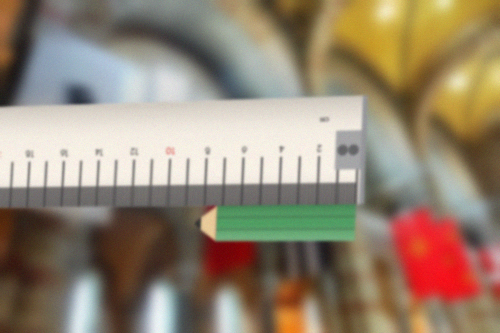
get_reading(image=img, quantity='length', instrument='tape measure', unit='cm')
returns 8.5 cm
